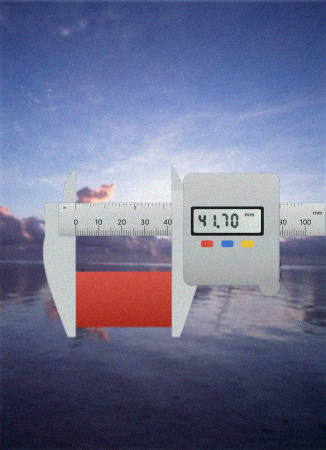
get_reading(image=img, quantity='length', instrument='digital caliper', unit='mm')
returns 41.70 mm
